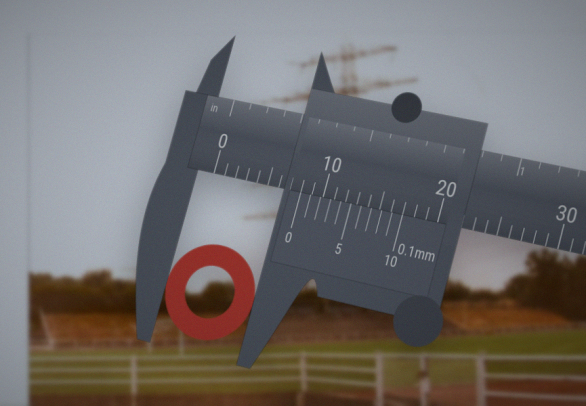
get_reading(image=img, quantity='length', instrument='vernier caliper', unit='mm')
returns 8.0 mm
